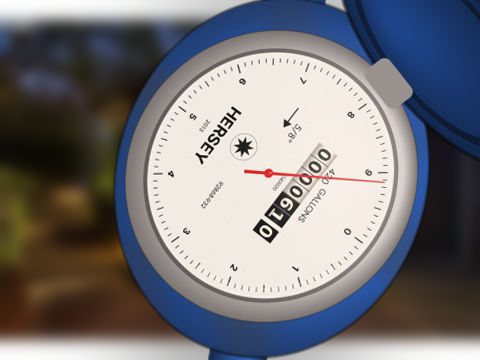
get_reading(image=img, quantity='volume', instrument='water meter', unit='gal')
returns 609.1 gal
